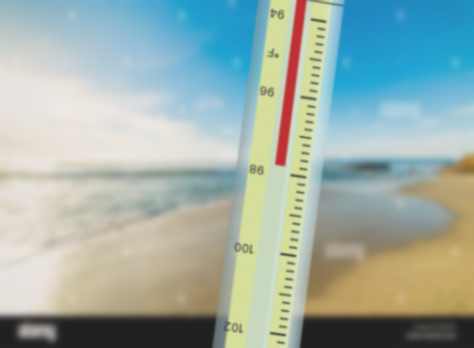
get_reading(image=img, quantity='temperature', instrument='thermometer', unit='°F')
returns 97.8 °F
